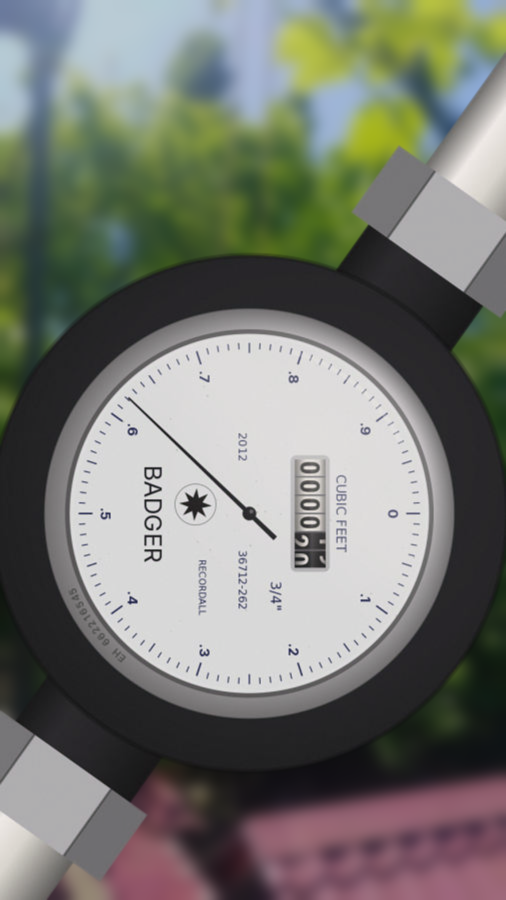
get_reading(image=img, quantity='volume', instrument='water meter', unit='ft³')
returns 19.62 ft³
